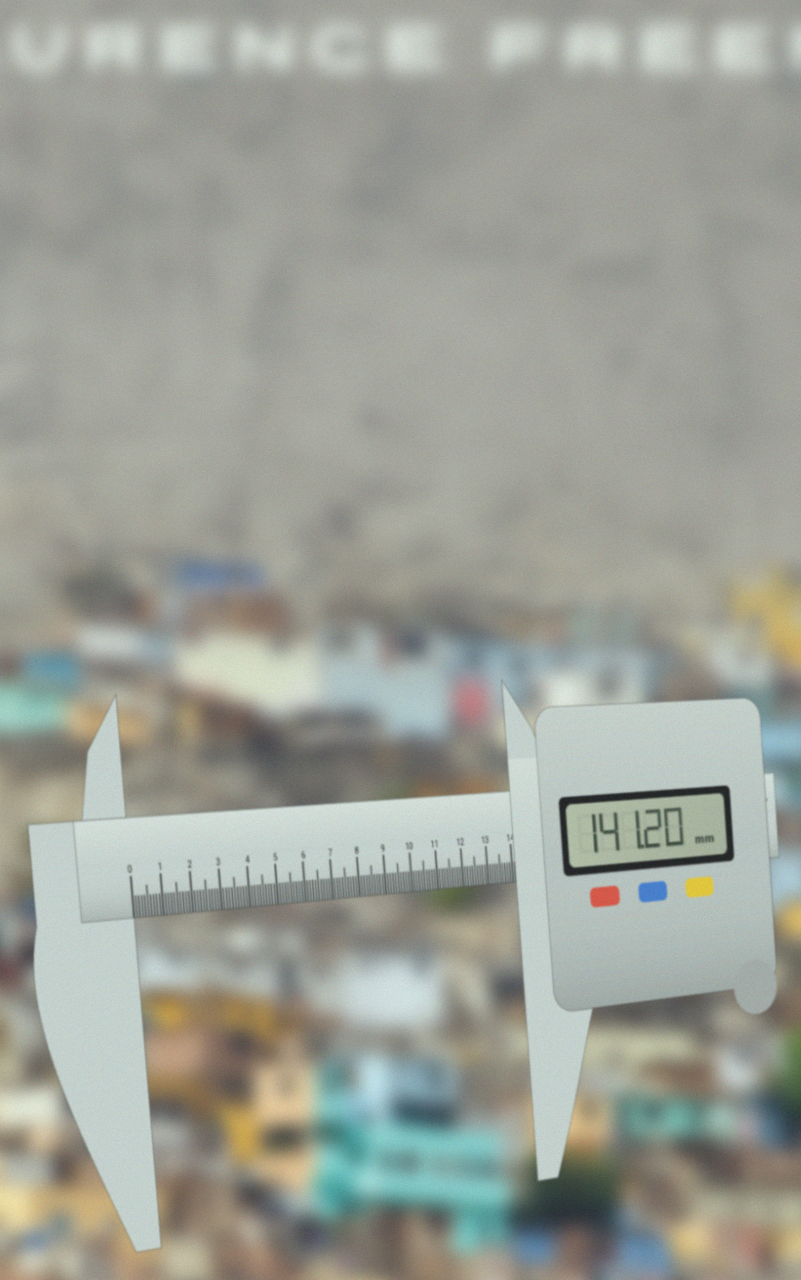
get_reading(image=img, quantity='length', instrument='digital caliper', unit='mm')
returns 141.20 mm
